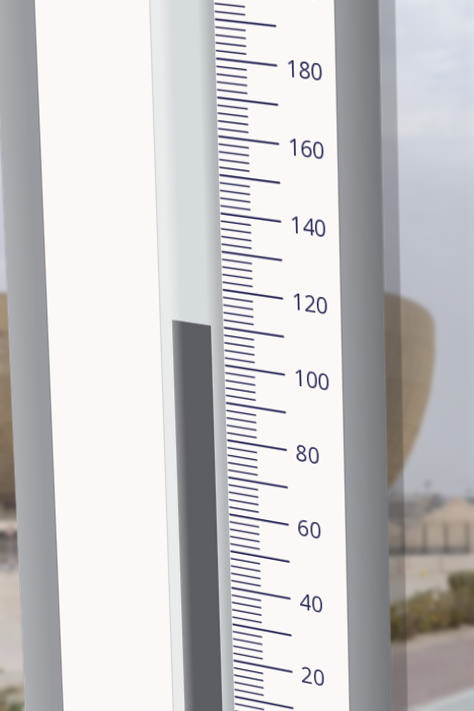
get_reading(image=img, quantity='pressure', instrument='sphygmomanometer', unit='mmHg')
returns 110 mmHg
